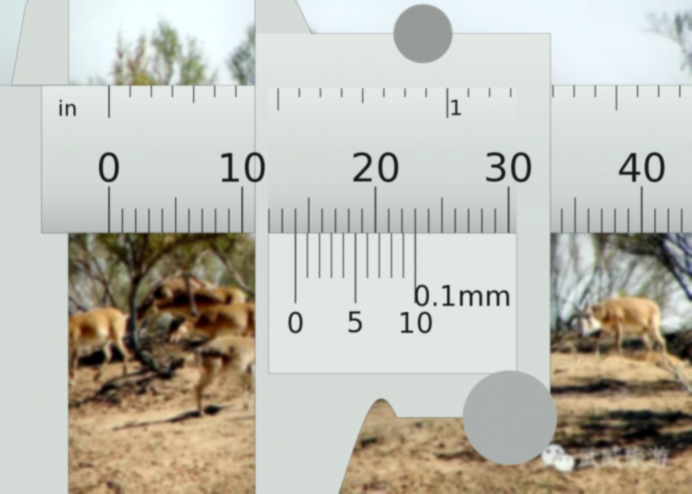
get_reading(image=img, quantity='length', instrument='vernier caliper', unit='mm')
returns 14.0 mm
